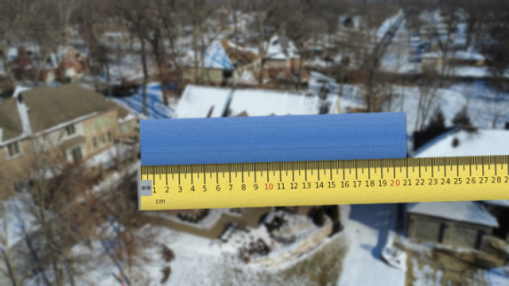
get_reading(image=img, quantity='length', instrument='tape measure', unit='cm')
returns 21 cm
